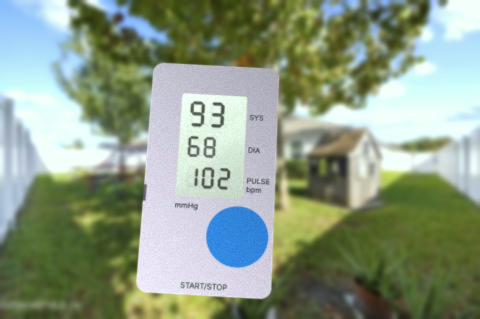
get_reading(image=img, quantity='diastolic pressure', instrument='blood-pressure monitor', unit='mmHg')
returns 68 mmHg
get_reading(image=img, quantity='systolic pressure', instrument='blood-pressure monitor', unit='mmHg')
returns 93 mmHg
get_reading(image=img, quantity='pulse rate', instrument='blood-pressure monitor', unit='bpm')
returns 102 bpm
